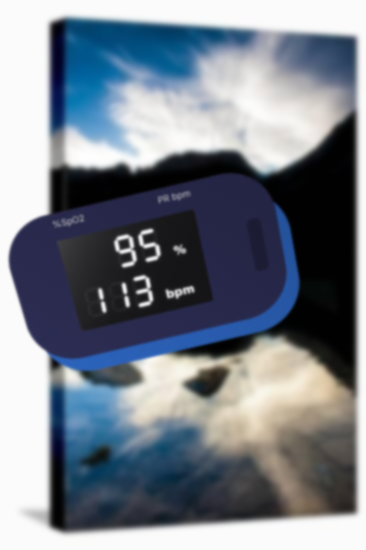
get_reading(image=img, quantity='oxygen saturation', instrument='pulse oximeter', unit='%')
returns 95 %
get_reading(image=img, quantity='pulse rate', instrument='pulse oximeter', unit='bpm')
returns 113 bpm
